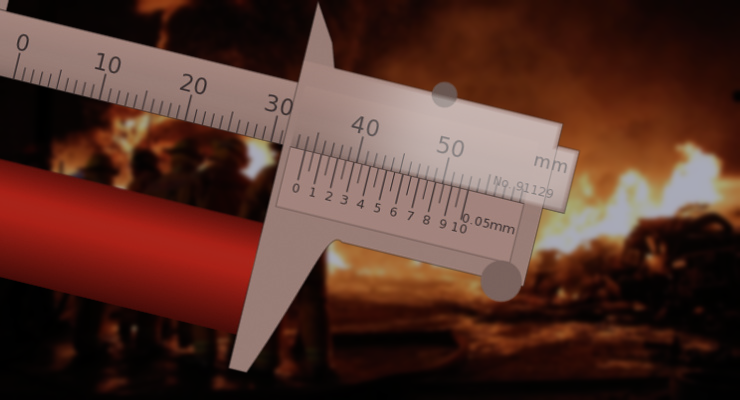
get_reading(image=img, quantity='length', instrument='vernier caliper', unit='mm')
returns 34.0 mm
